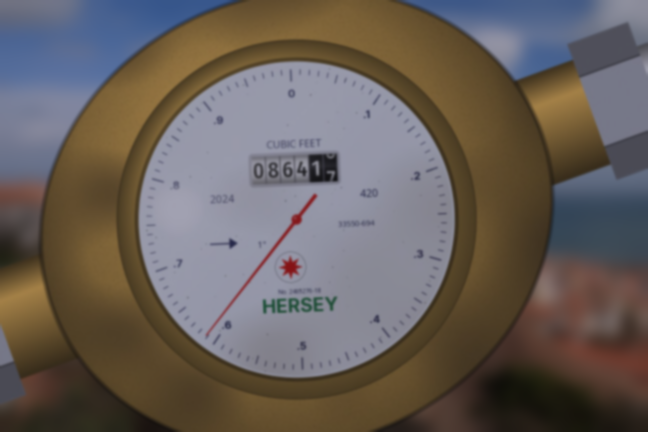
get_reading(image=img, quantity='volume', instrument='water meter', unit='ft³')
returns 86416.61 ft³
